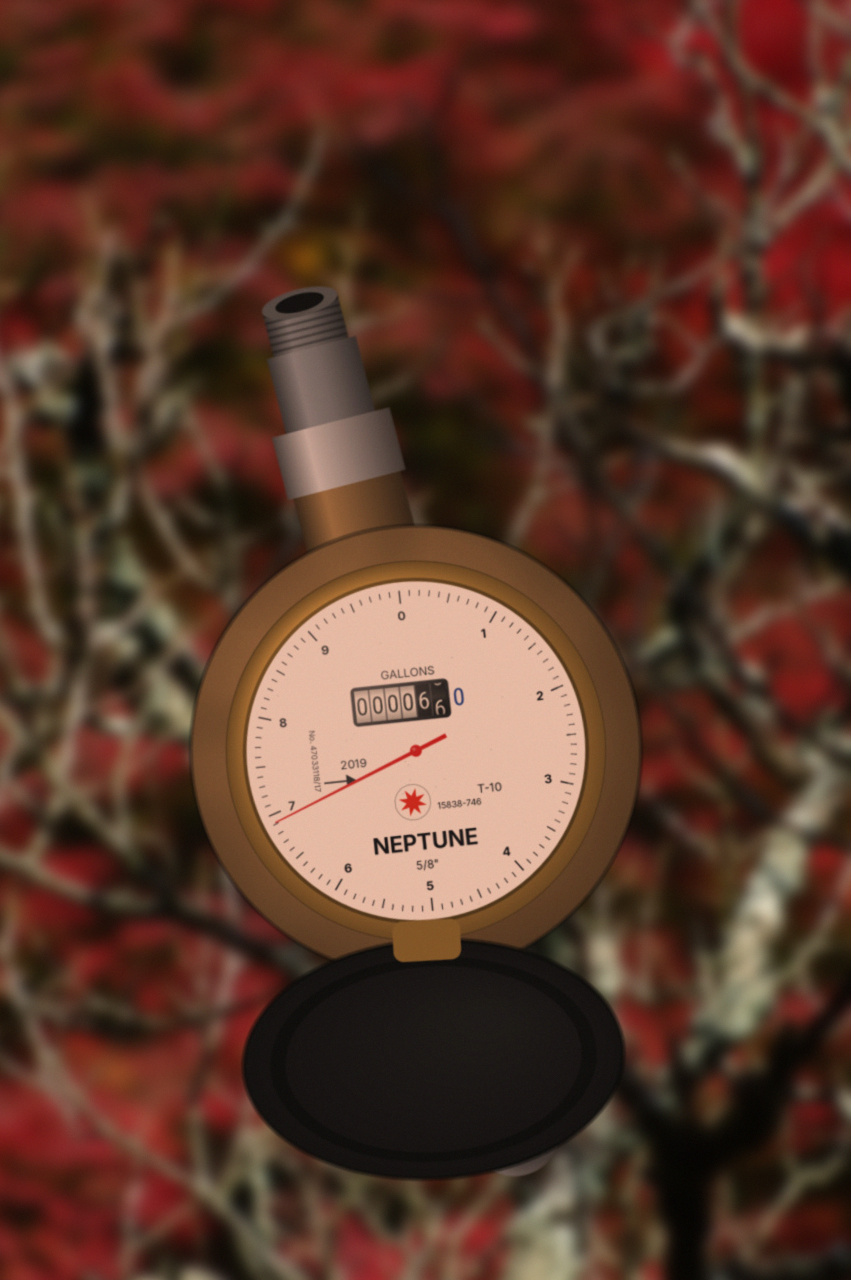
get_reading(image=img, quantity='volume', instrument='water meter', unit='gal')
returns 656.9 gal
